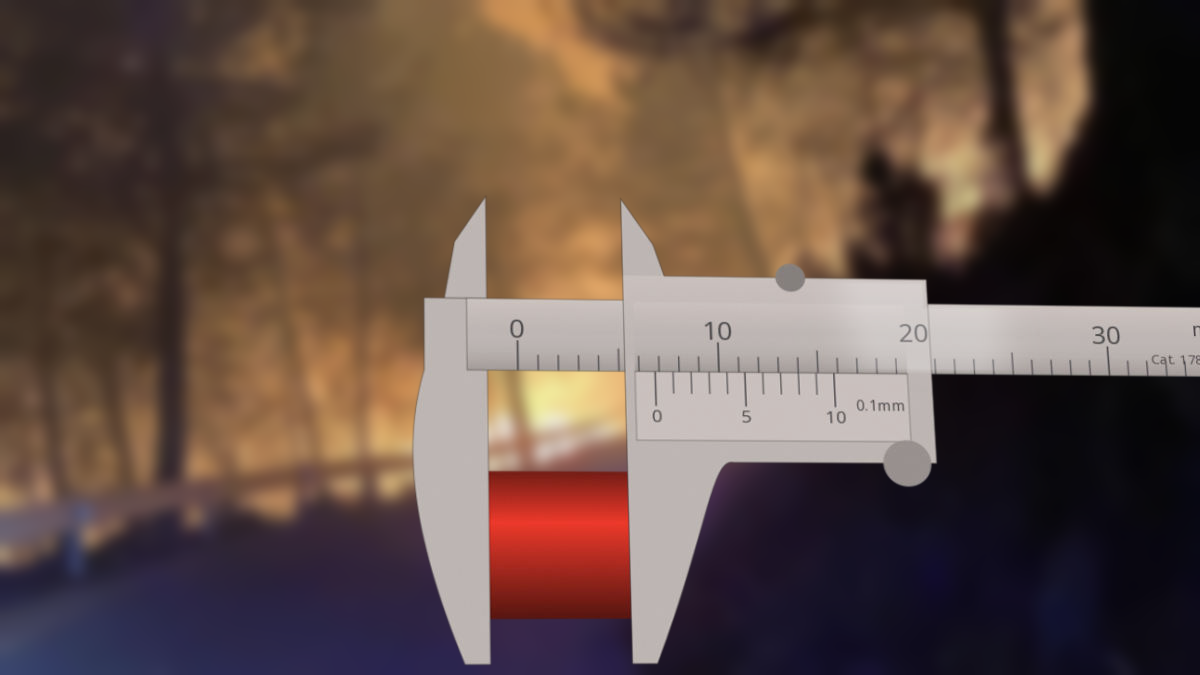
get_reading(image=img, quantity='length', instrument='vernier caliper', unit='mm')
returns 6.8 mm
